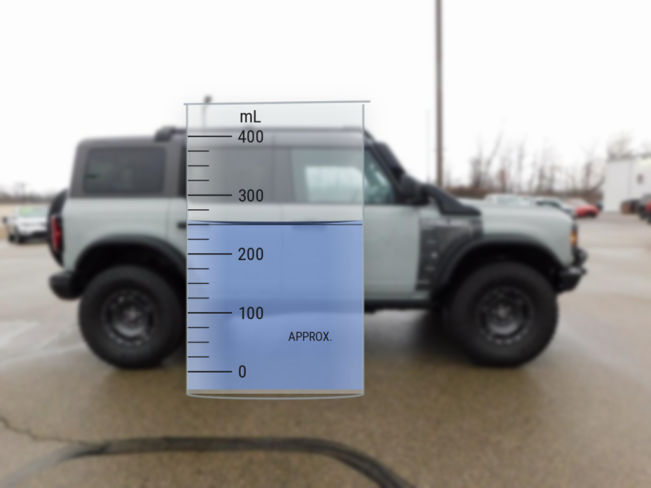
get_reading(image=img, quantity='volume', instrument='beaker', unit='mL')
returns 250 mL
